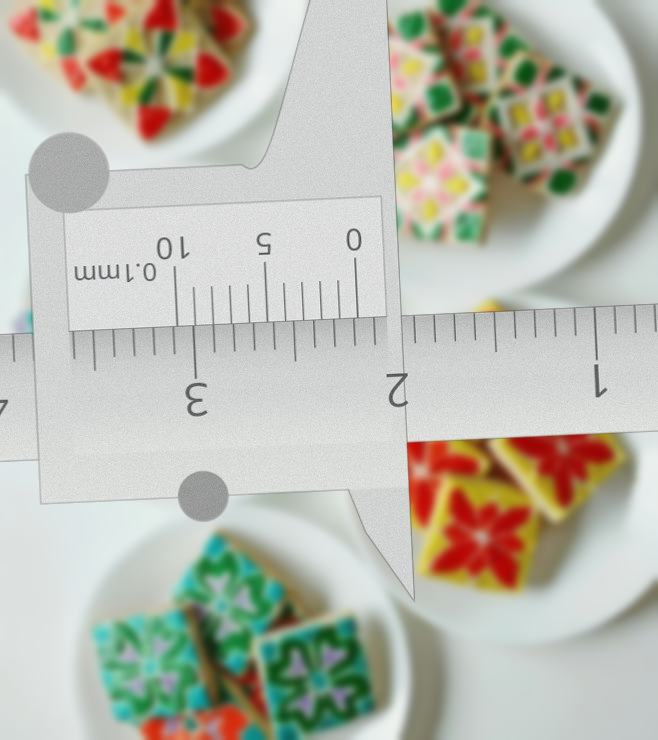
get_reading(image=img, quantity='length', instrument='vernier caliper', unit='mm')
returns 21.8 mm
